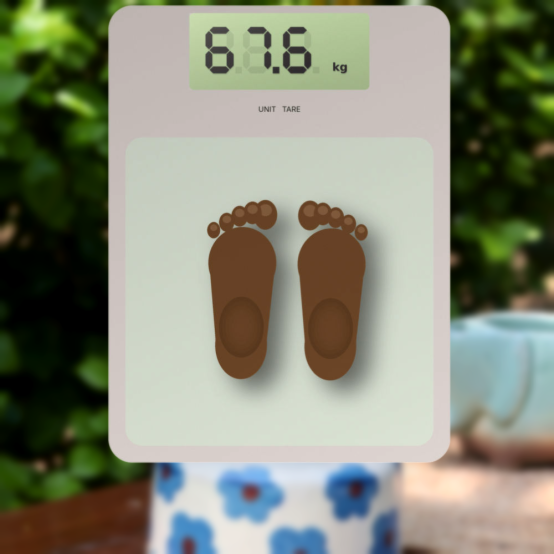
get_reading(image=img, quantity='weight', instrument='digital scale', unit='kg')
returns 67.6 kg
